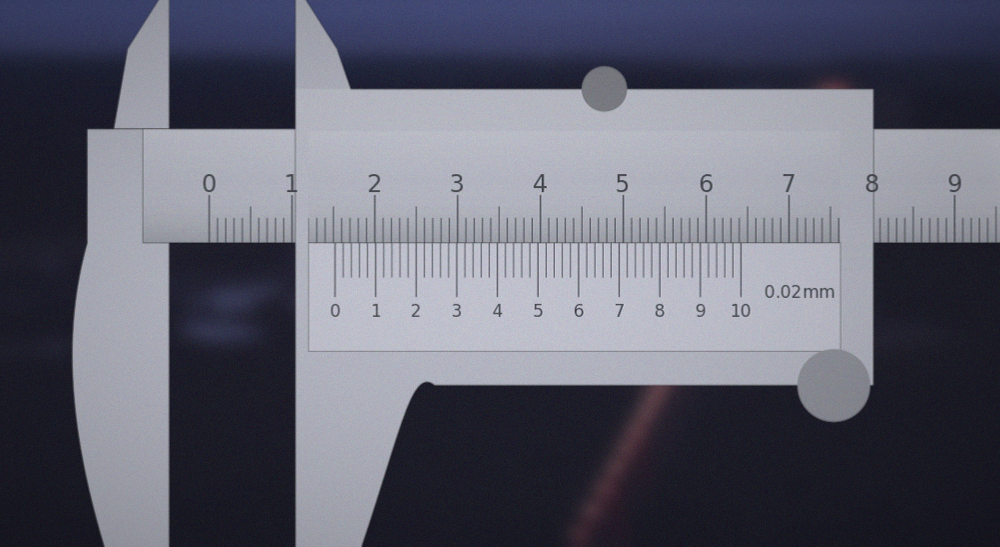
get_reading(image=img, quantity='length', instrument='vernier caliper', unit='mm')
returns 15.2 mm
